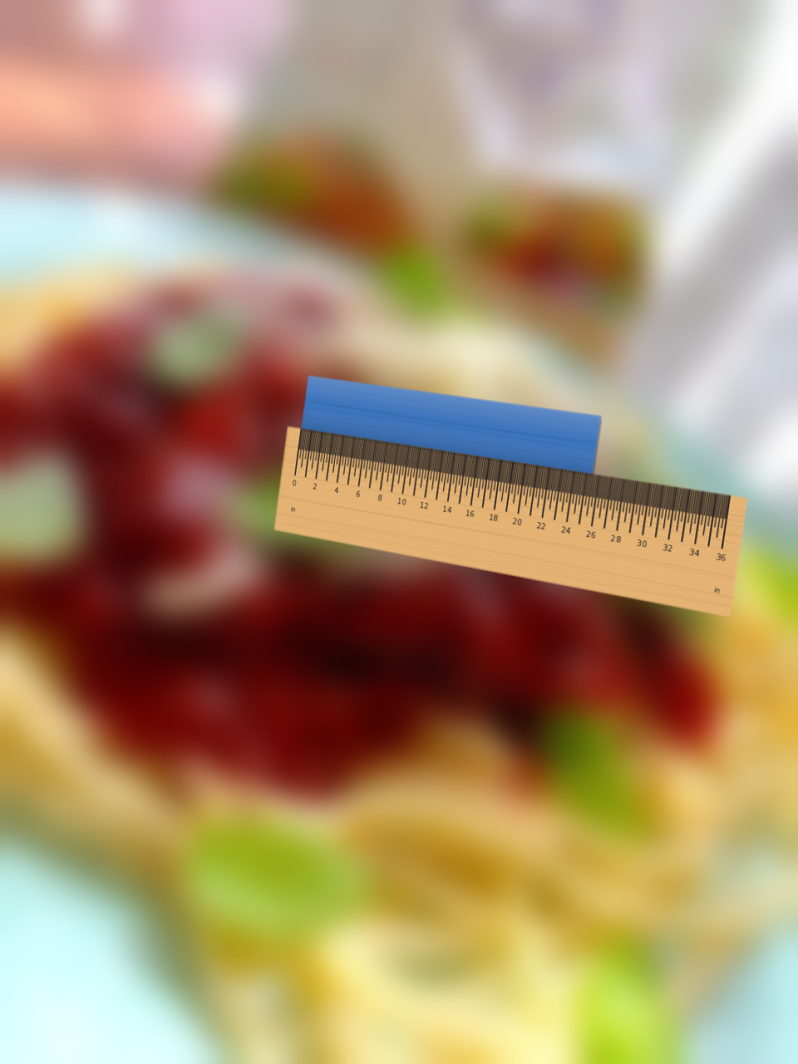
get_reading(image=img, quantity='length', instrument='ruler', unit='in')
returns 25.5 in
